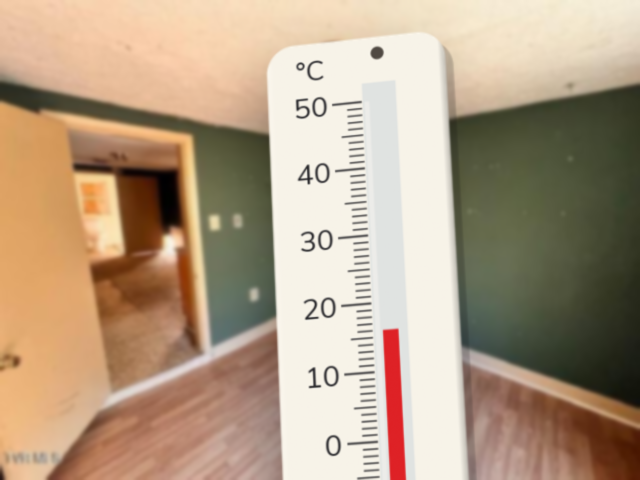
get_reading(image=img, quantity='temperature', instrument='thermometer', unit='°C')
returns 16 °C
